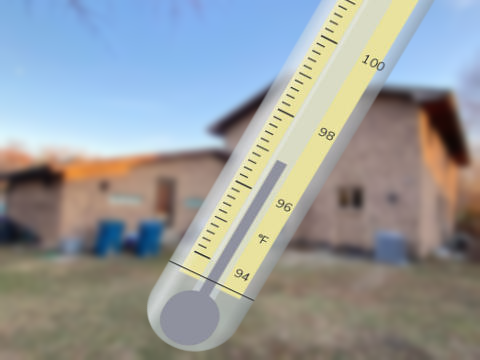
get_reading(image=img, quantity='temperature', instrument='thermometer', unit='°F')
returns 96.9 °F
